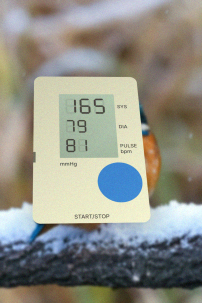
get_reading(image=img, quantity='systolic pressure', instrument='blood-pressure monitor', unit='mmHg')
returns 165 mmHg
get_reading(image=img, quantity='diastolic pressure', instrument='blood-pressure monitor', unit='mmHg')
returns 79 mmHg
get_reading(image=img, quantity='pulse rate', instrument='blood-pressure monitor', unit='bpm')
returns 81 bpm
